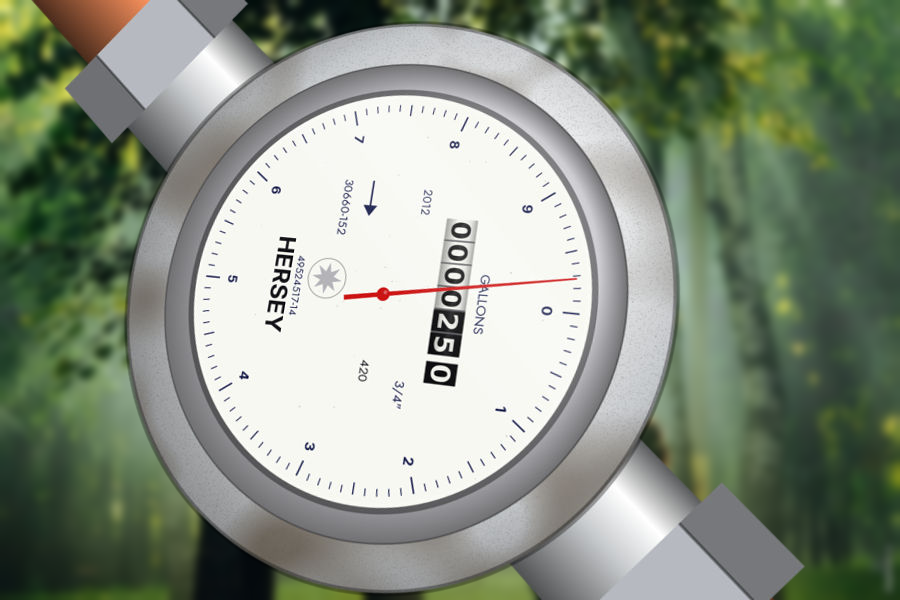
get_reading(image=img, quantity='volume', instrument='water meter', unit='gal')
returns 249.7 gal
